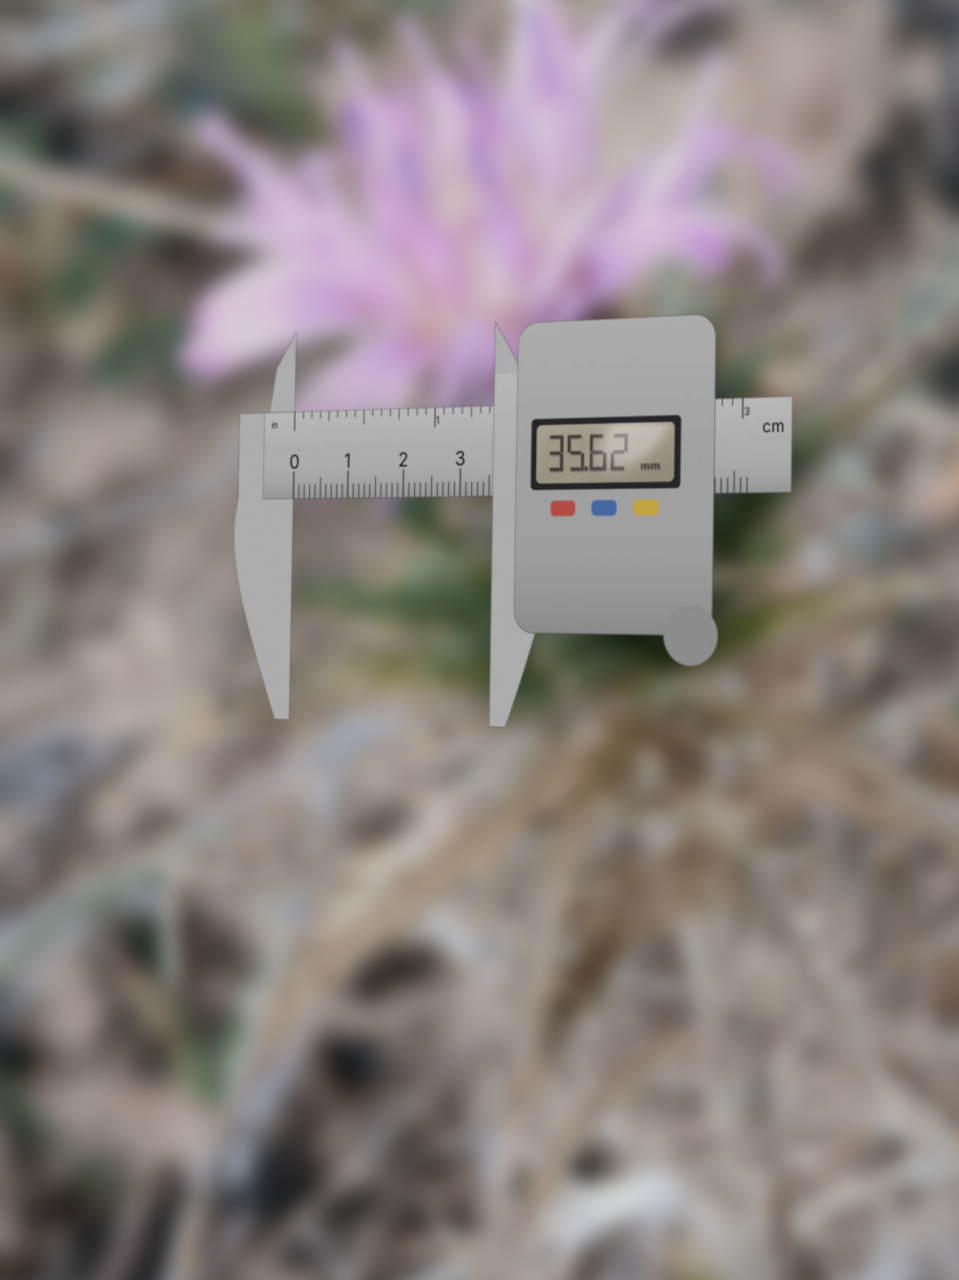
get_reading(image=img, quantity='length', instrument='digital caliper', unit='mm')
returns 35.62 mm
